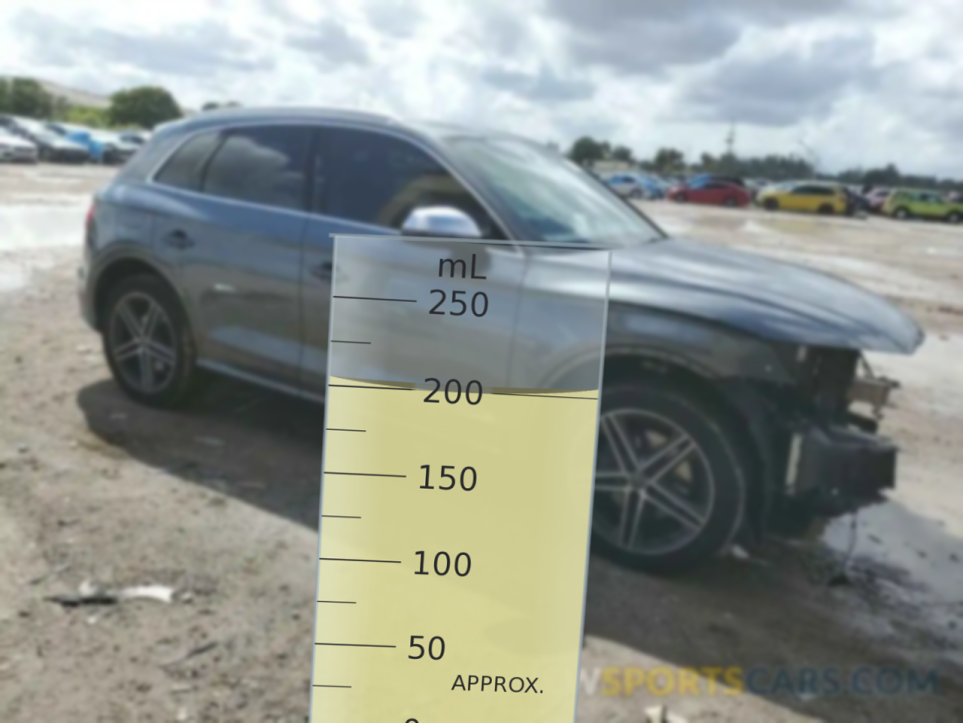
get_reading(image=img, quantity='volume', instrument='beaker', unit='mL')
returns 200 mL
